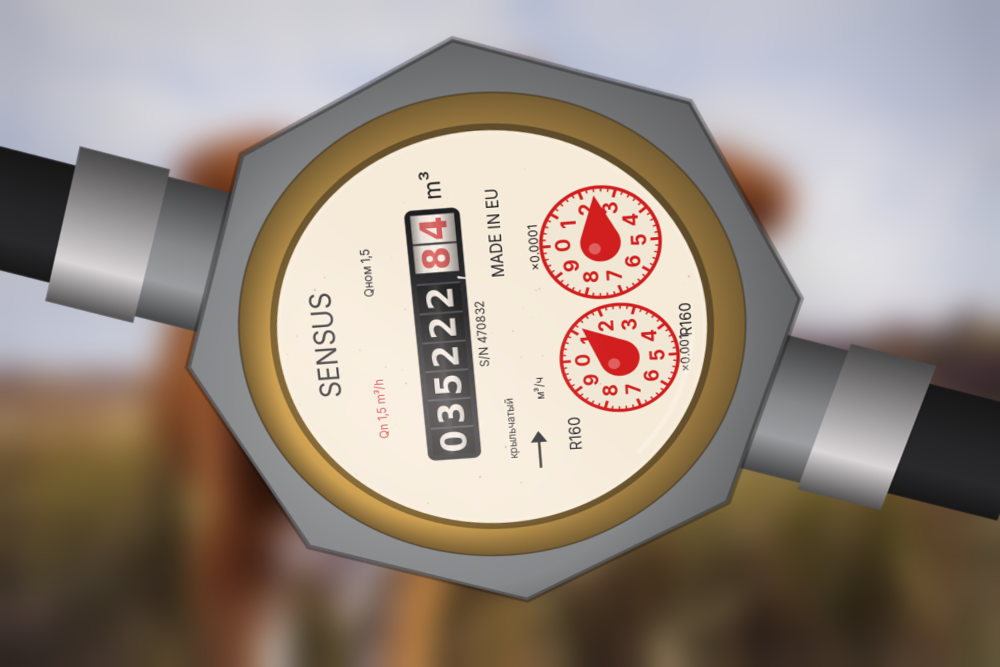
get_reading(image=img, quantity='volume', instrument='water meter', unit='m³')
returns 35222.8412 m³
